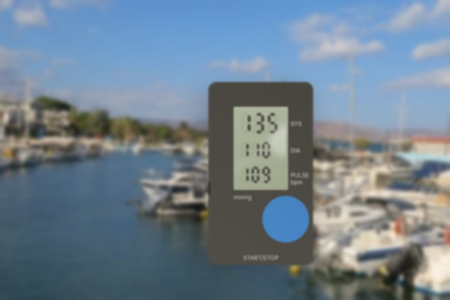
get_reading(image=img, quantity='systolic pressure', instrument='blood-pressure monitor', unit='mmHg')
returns 135 mmHg
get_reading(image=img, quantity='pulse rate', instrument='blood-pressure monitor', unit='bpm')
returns 109 bpm
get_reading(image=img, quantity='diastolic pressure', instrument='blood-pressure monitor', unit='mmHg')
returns 110 mmHg
